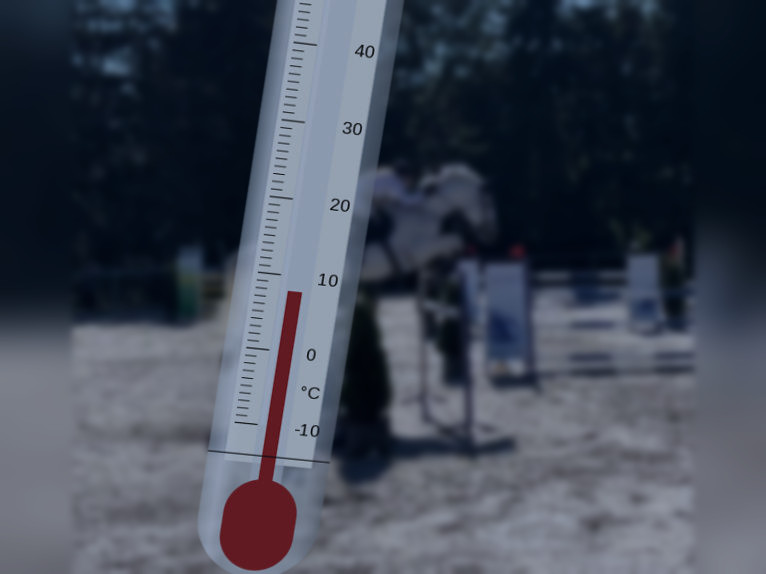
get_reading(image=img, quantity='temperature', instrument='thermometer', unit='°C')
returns 8 °C
